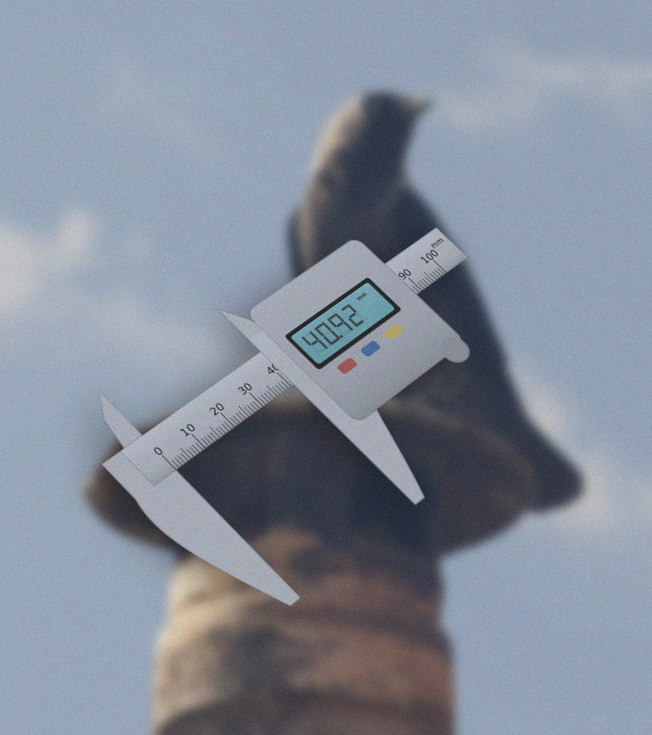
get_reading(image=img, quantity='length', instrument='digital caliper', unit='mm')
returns 40.92 mm
